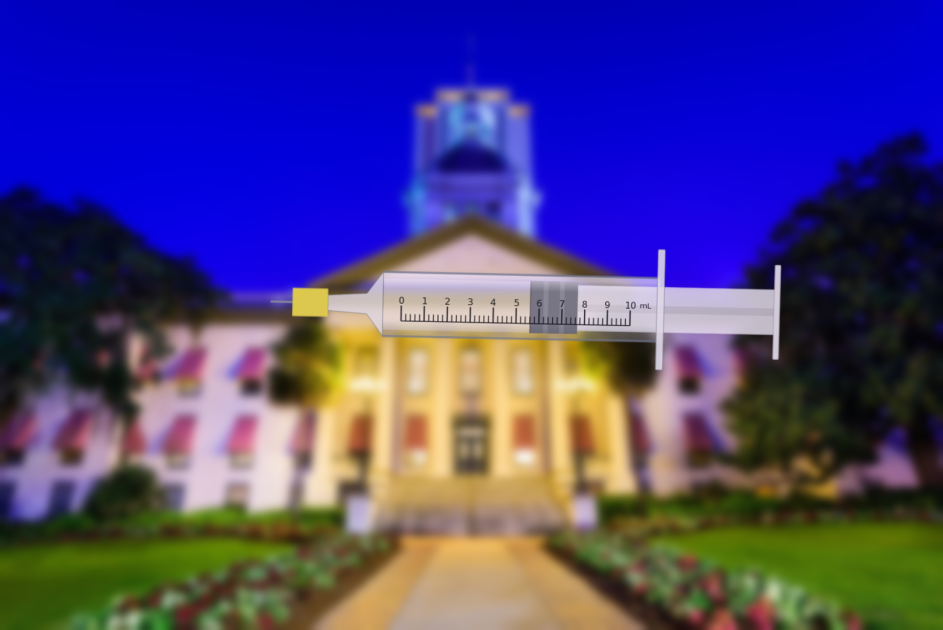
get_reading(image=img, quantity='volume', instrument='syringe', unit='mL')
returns 5.6 mL
